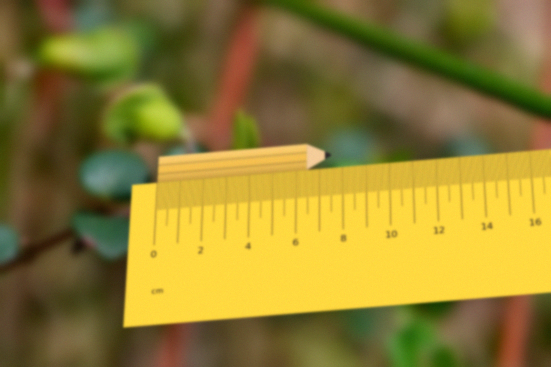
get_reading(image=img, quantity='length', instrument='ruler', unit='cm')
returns 7.5 cm
